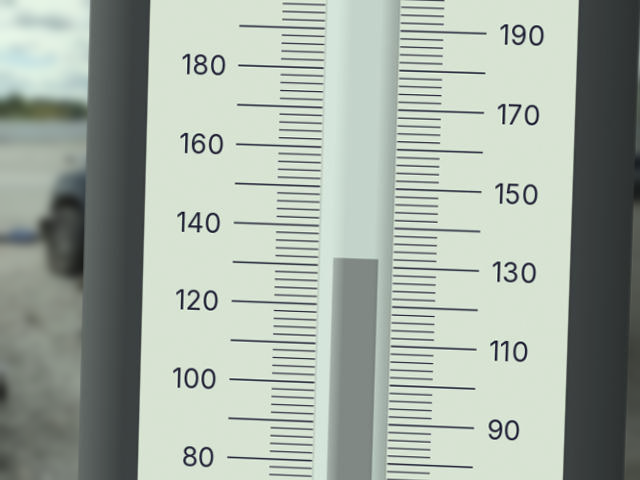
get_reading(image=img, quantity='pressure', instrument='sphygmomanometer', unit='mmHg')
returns 132 mmHg
